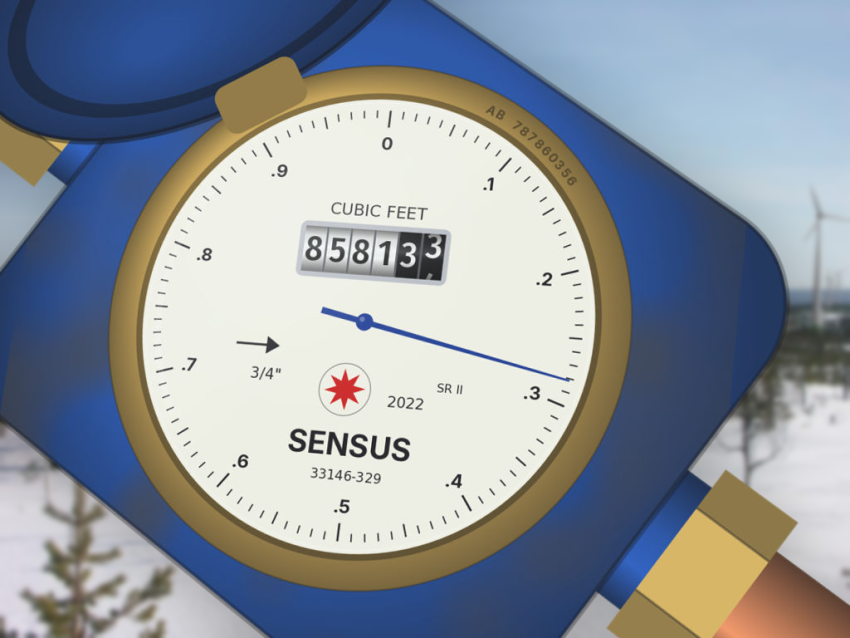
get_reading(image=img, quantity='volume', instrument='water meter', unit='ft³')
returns 858133.28 ft³
